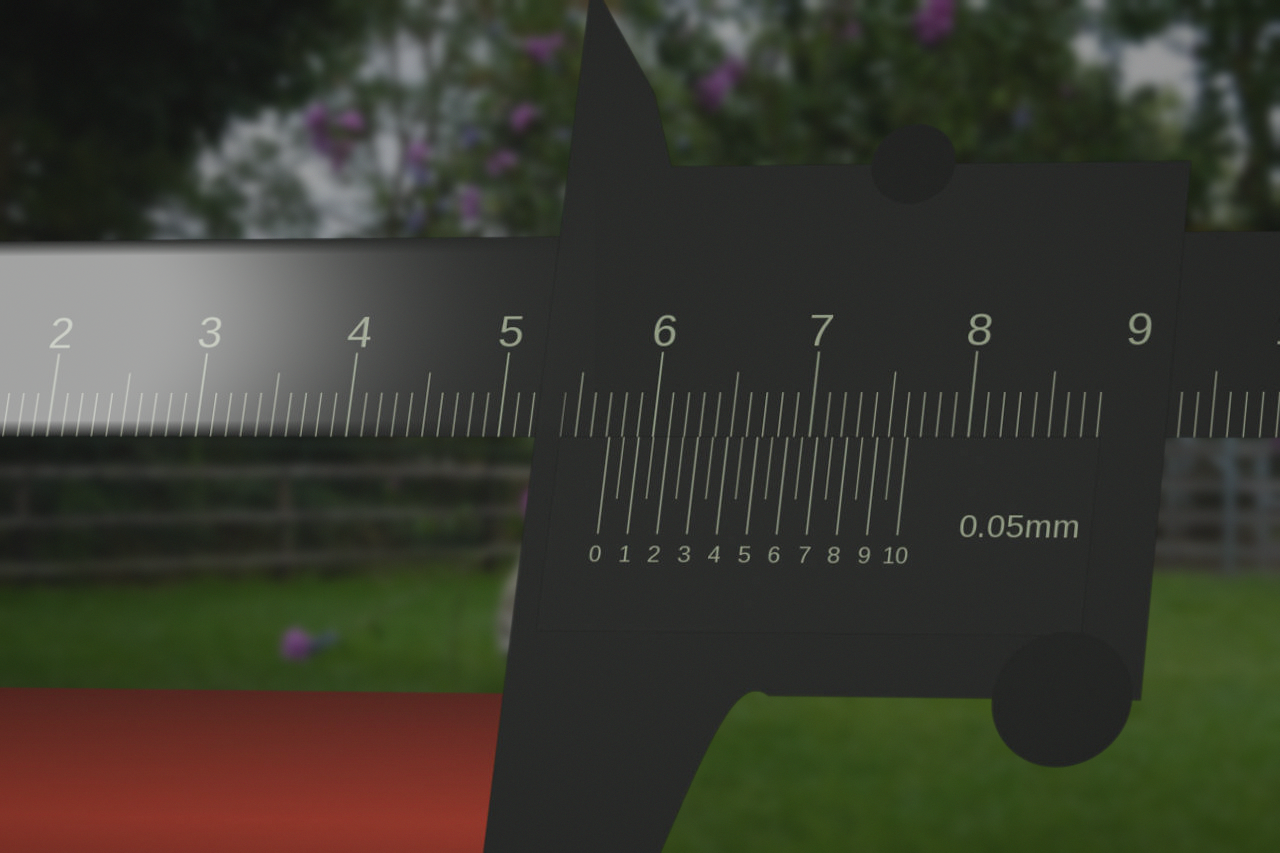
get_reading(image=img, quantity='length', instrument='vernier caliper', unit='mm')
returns 57.2 mm
